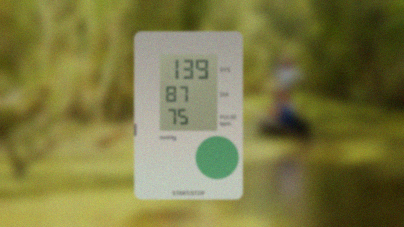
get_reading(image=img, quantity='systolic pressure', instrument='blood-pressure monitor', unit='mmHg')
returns 139 mmHg
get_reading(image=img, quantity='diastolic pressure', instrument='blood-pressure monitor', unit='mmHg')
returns 87 mmHg
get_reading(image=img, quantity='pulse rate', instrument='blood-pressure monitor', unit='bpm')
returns 75 bpm
